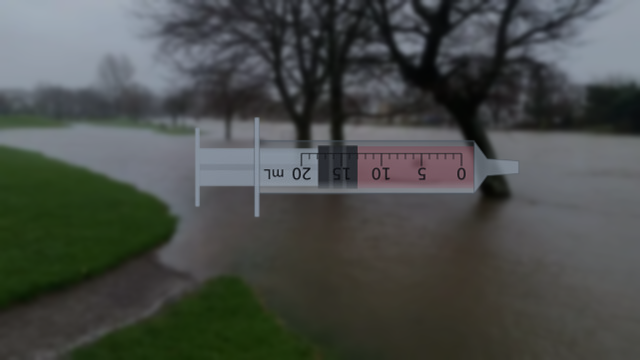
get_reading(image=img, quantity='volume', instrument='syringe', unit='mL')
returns 13 mL
